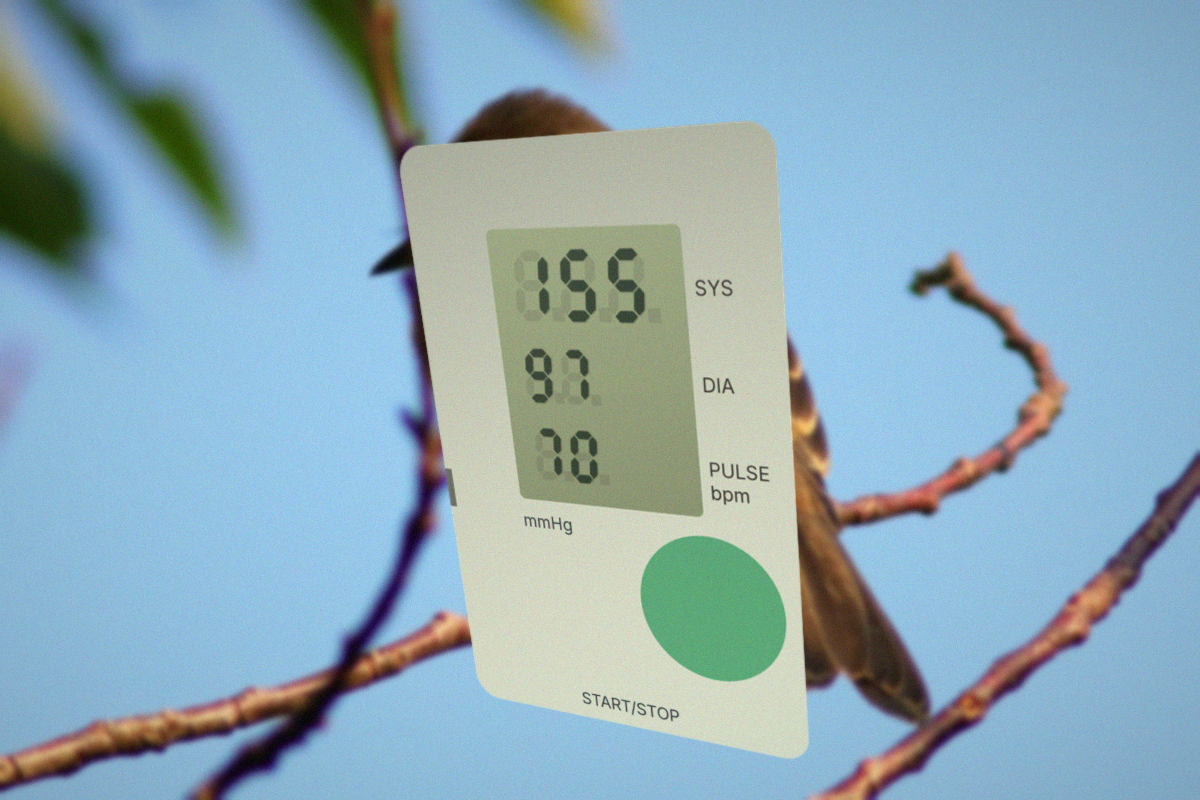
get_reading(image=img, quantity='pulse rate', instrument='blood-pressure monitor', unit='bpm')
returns 70 bpm
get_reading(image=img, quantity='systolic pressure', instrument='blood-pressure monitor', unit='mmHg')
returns 155 mmHg
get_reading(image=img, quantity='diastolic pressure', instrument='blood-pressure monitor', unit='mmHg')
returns 97 mmHg
